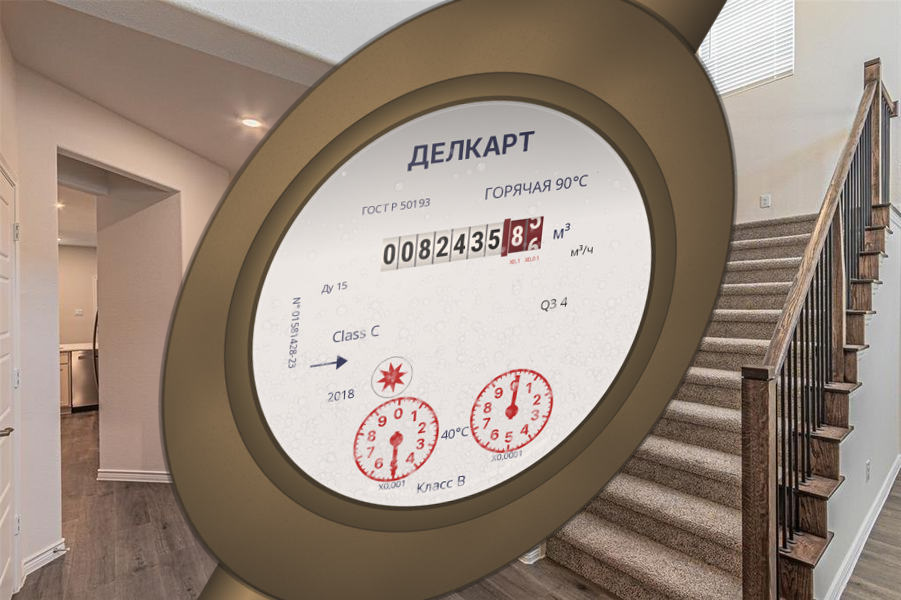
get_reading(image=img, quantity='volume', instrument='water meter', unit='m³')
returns 82435.8550 m³
